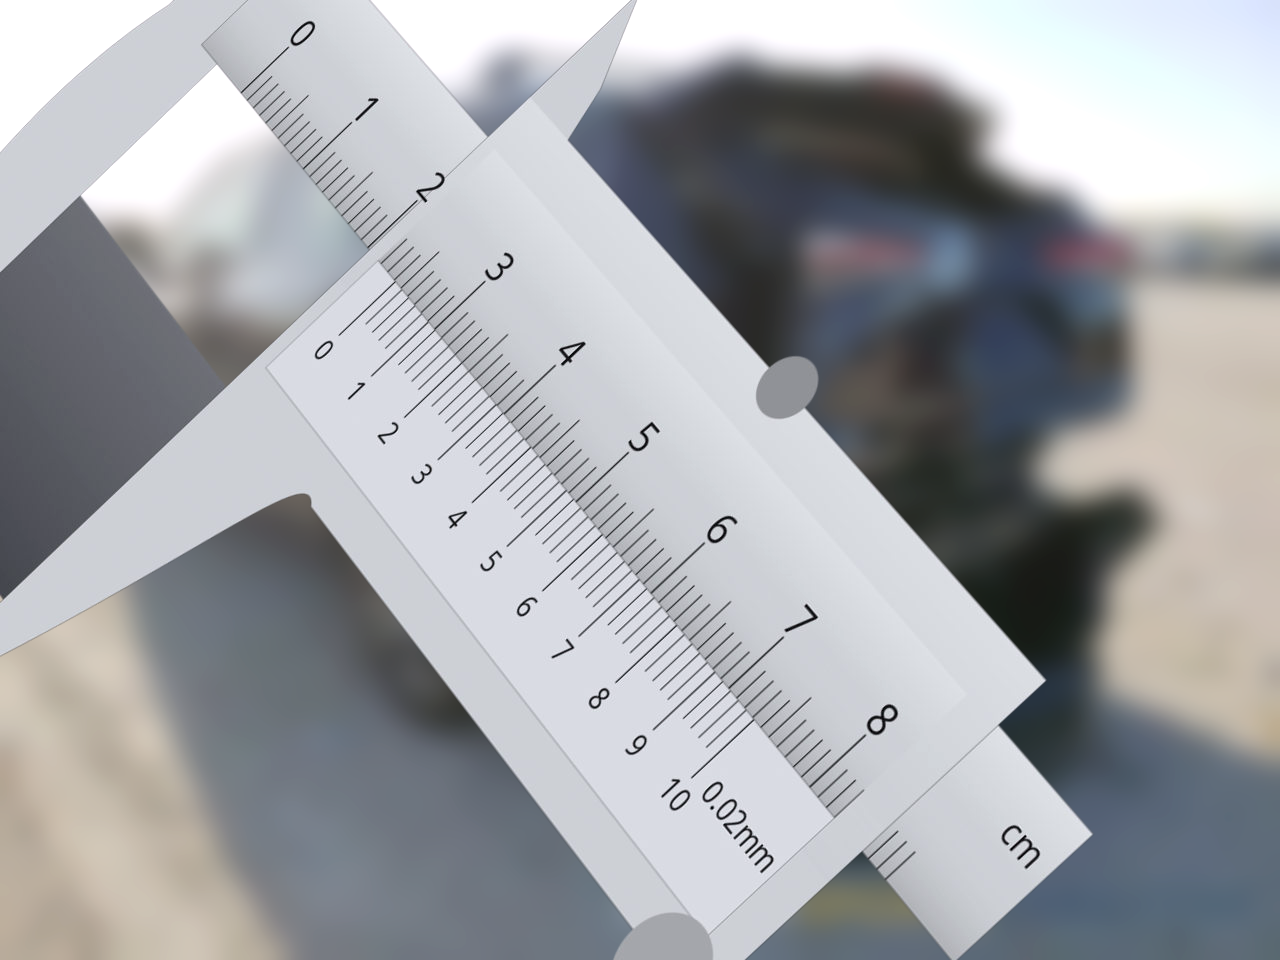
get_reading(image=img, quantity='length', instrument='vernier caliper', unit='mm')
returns 24.2 mm
